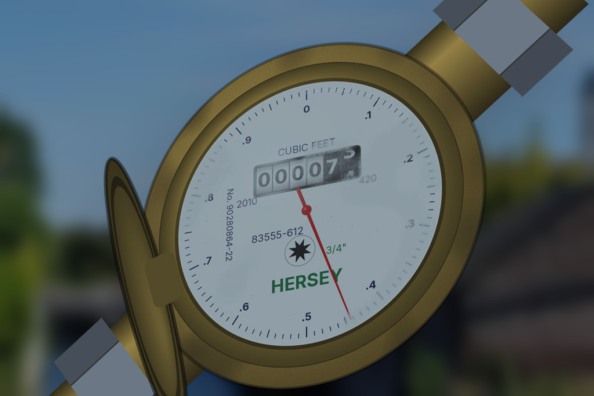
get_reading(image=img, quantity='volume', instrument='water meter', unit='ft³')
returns 73.44 ft³
